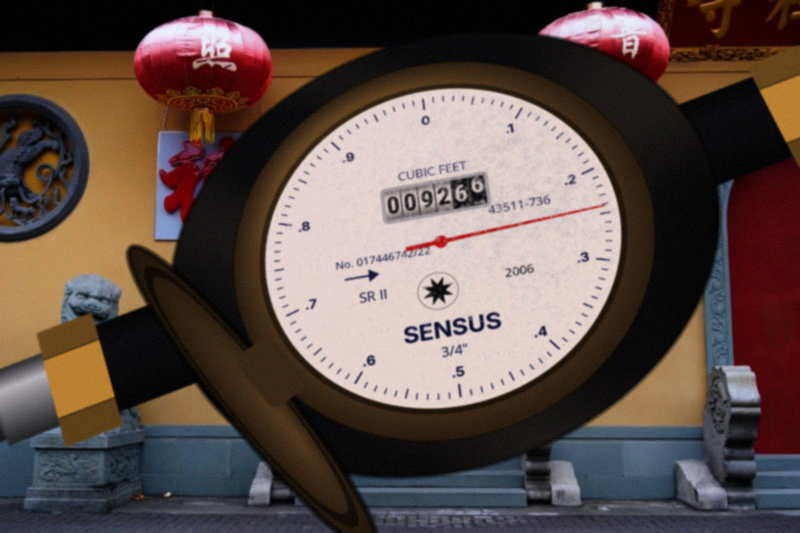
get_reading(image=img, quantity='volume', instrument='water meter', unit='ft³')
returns 9266.24 ft³
